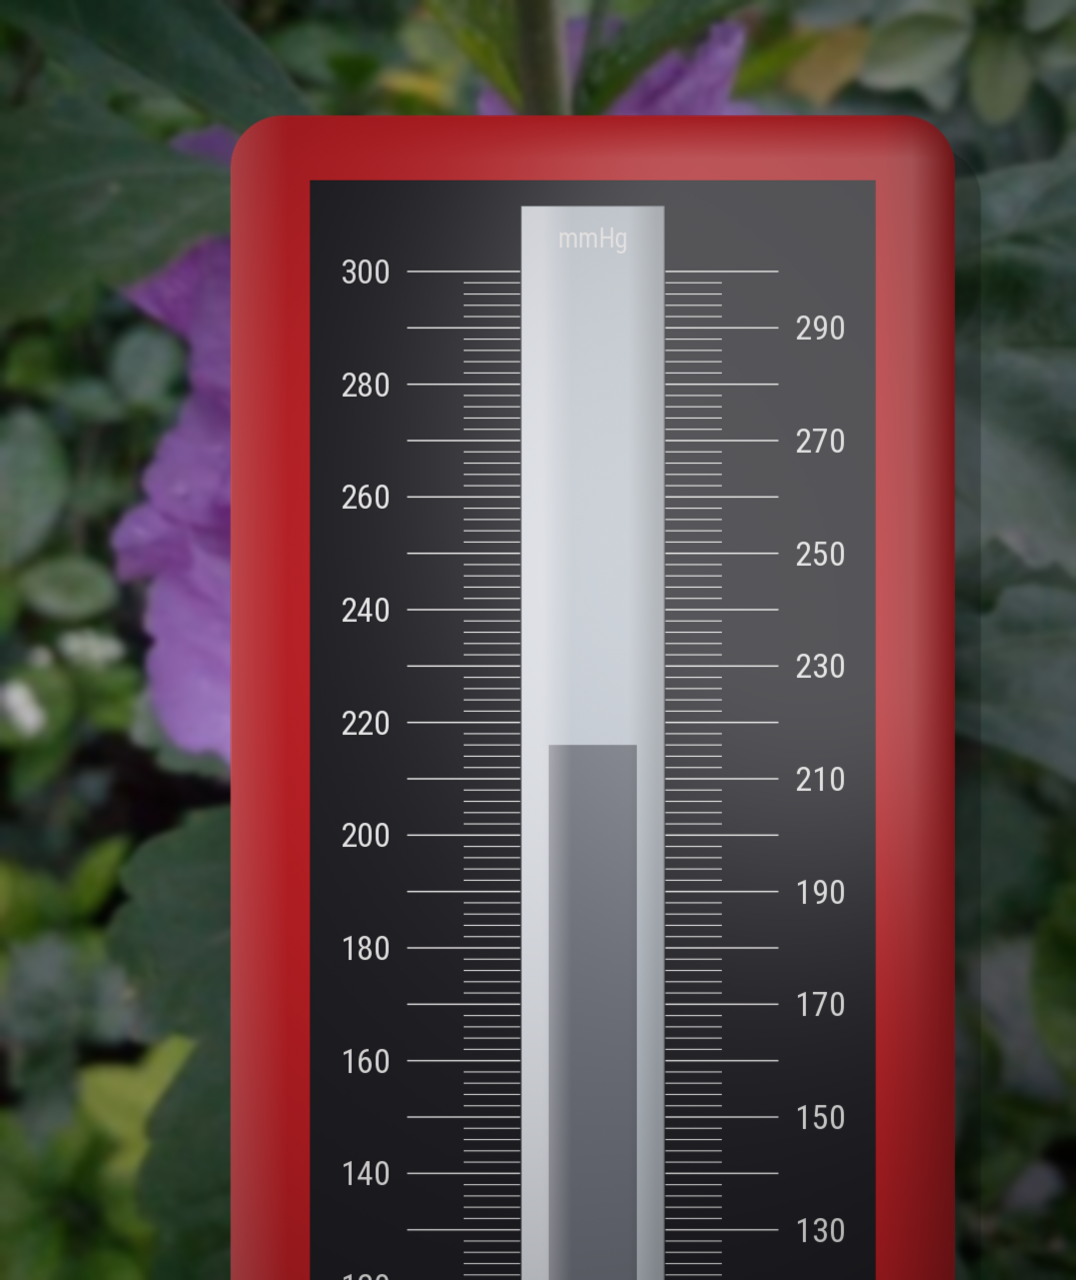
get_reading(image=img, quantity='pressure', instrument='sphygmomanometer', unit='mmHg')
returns 216 mmHg
